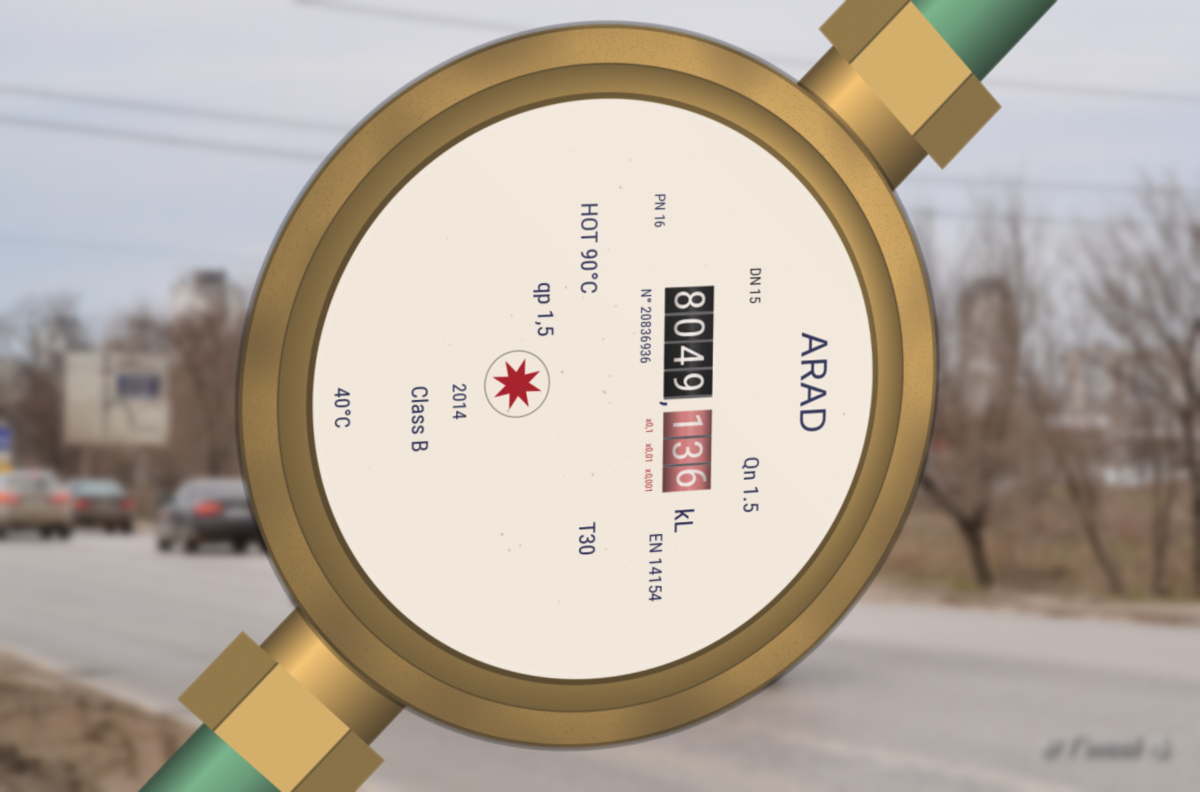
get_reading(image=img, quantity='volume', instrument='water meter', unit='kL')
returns 8049.136 kL
